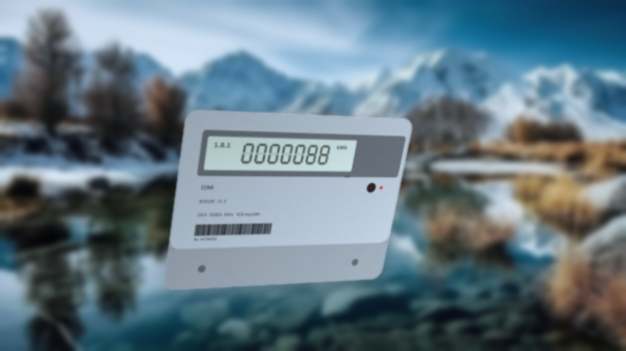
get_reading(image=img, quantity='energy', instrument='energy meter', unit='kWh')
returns 88 kWh
